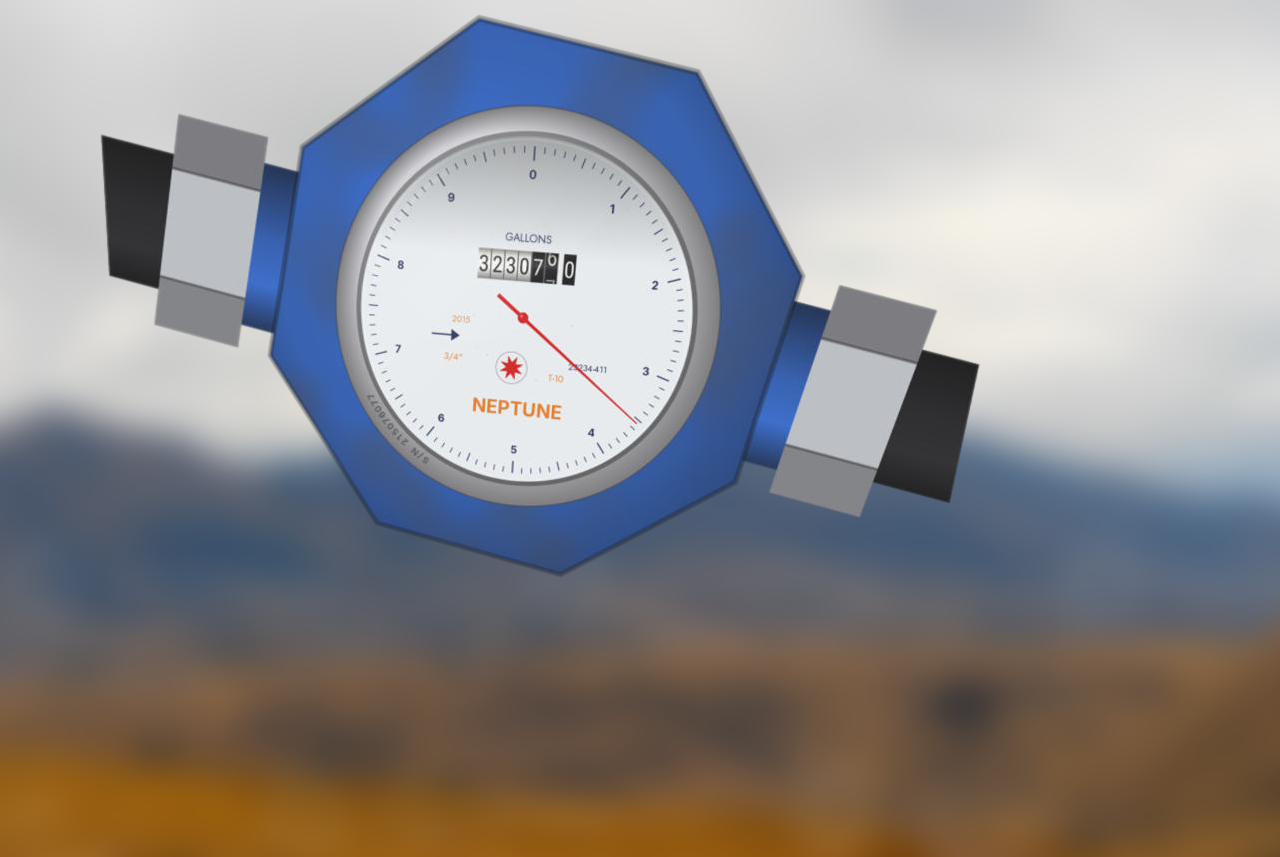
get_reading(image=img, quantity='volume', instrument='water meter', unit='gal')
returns 3230763.5 gal
